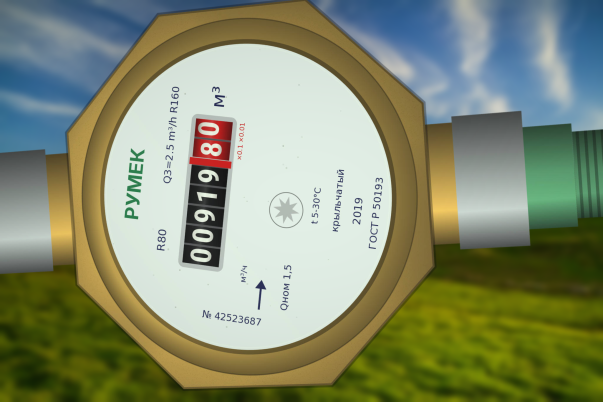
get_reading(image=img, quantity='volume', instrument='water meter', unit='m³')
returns 919.80 m³
